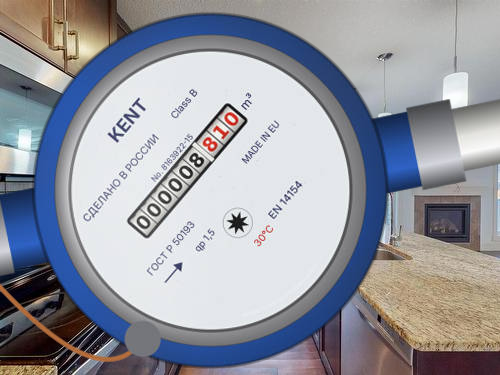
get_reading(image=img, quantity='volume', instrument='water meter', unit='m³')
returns 8.810 m³
